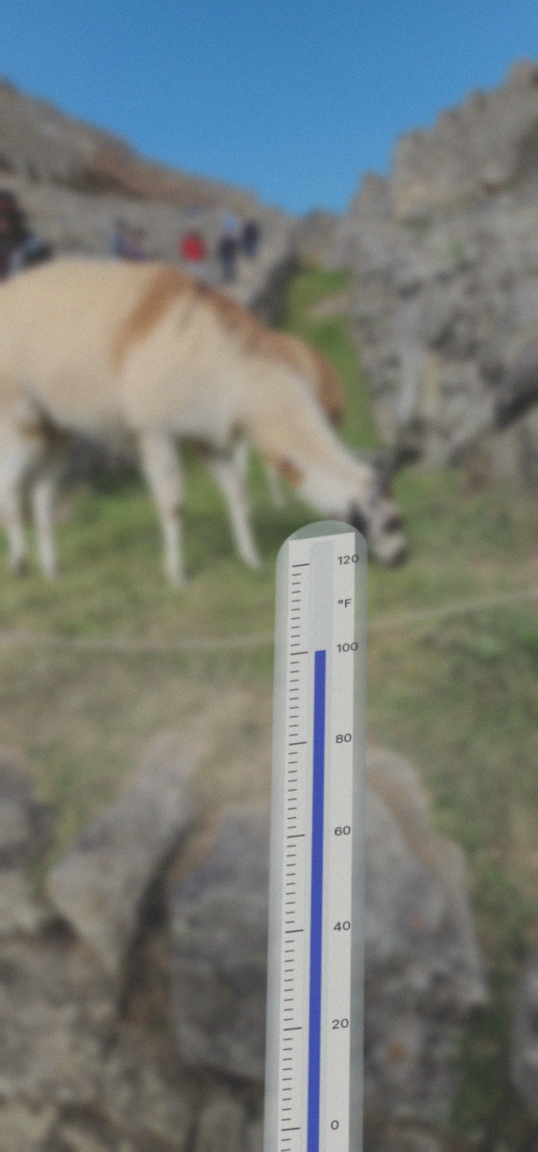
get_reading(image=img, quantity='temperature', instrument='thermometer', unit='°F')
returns 100 °F
